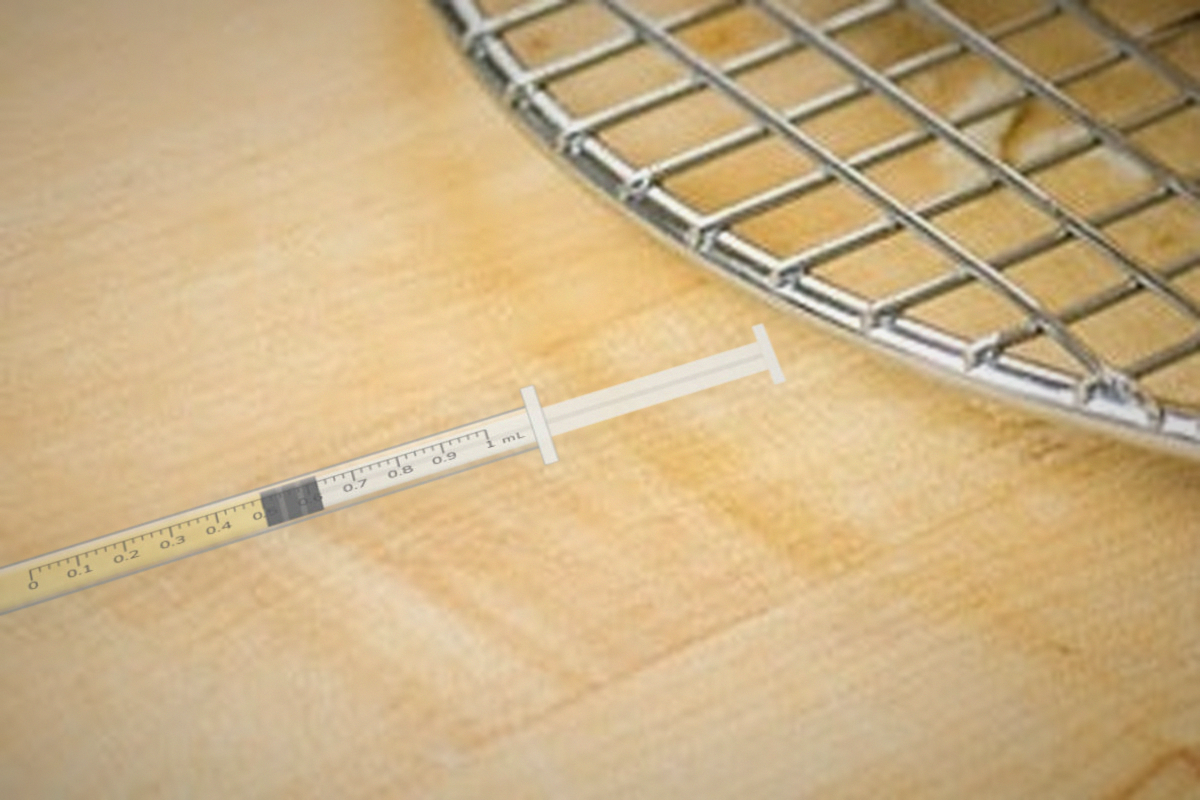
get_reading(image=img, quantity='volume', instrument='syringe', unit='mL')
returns 0.5 mL
